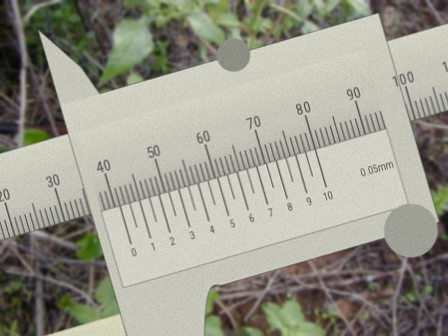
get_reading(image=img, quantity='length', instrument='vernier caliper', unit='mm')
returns 41.0 mm
